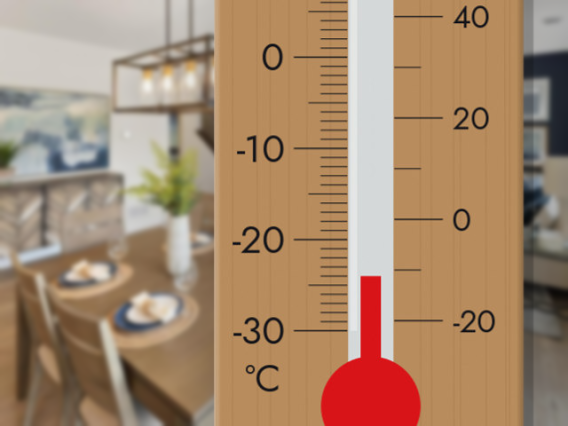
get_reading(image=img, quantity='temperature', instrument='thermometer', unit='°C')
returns -24 °C
